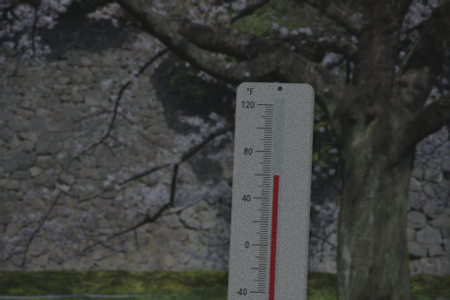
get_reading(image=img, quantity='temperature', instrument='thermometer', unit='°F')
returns 60 °F
